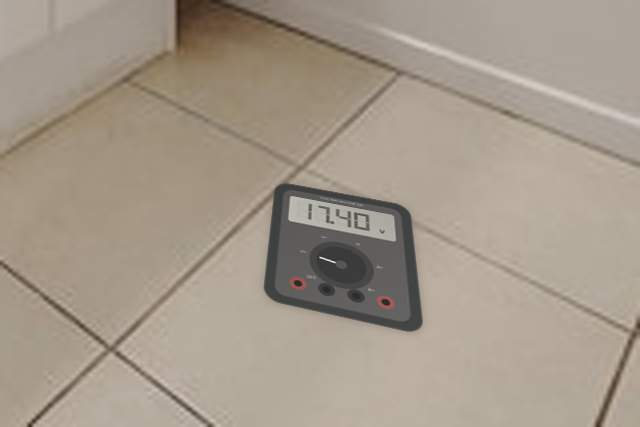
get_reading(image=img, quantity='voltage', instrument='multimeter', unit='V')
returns 17.40 V
